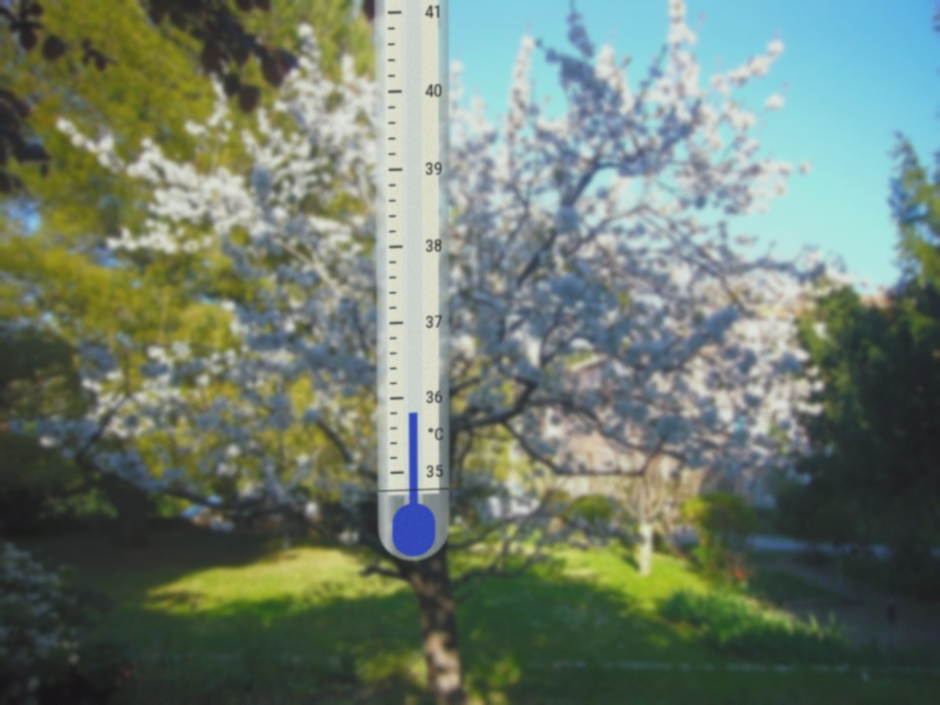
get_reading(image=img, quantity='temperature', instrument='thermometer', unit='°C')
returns 35.8 °C
